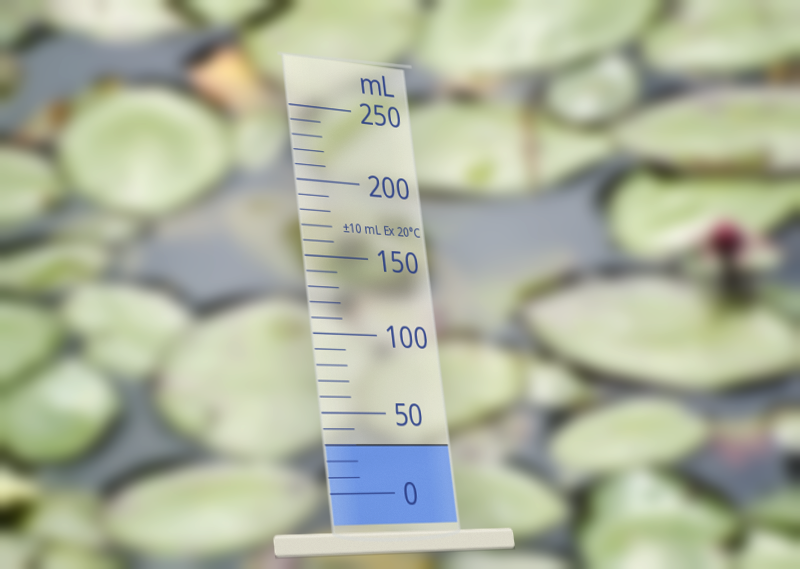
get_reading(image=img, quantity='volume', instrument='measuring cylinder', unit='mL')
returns 30 mL
